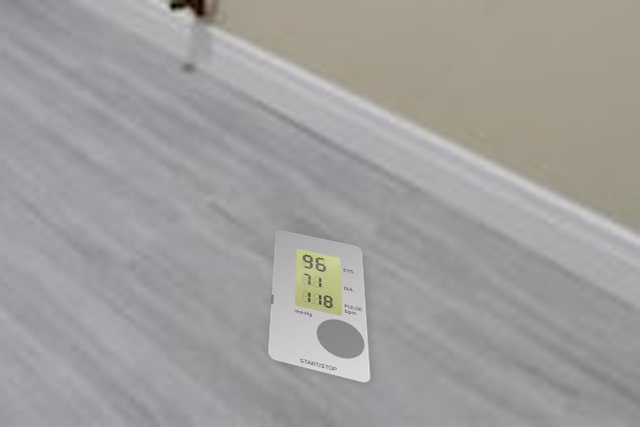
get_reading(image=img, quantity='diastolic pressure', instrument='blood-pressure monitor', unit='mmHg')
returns 71 mmHg
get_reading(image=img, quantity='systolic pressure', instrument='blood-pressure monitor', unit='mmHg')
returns 96 mmHg
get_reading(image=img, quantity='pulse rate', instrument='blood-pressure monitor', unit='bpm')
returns 118 bpm
